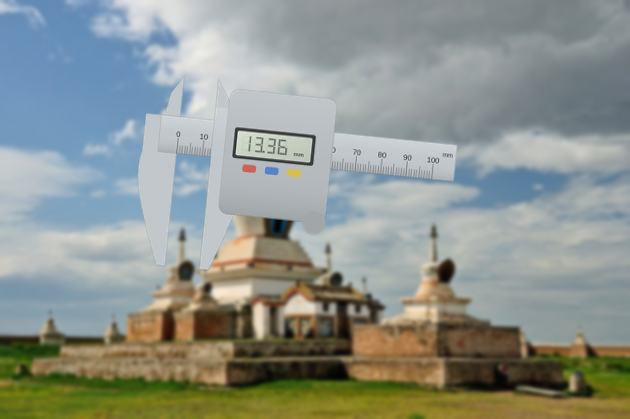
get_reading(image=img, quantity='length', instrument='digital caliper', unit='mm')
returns 13.36 mm
